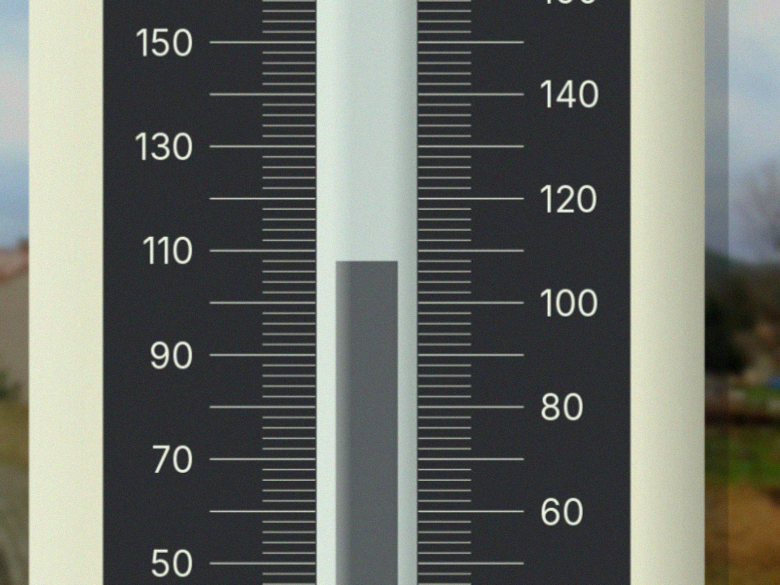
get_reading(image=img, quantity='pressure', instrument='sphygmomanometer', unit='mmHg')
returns 108 mmHg
